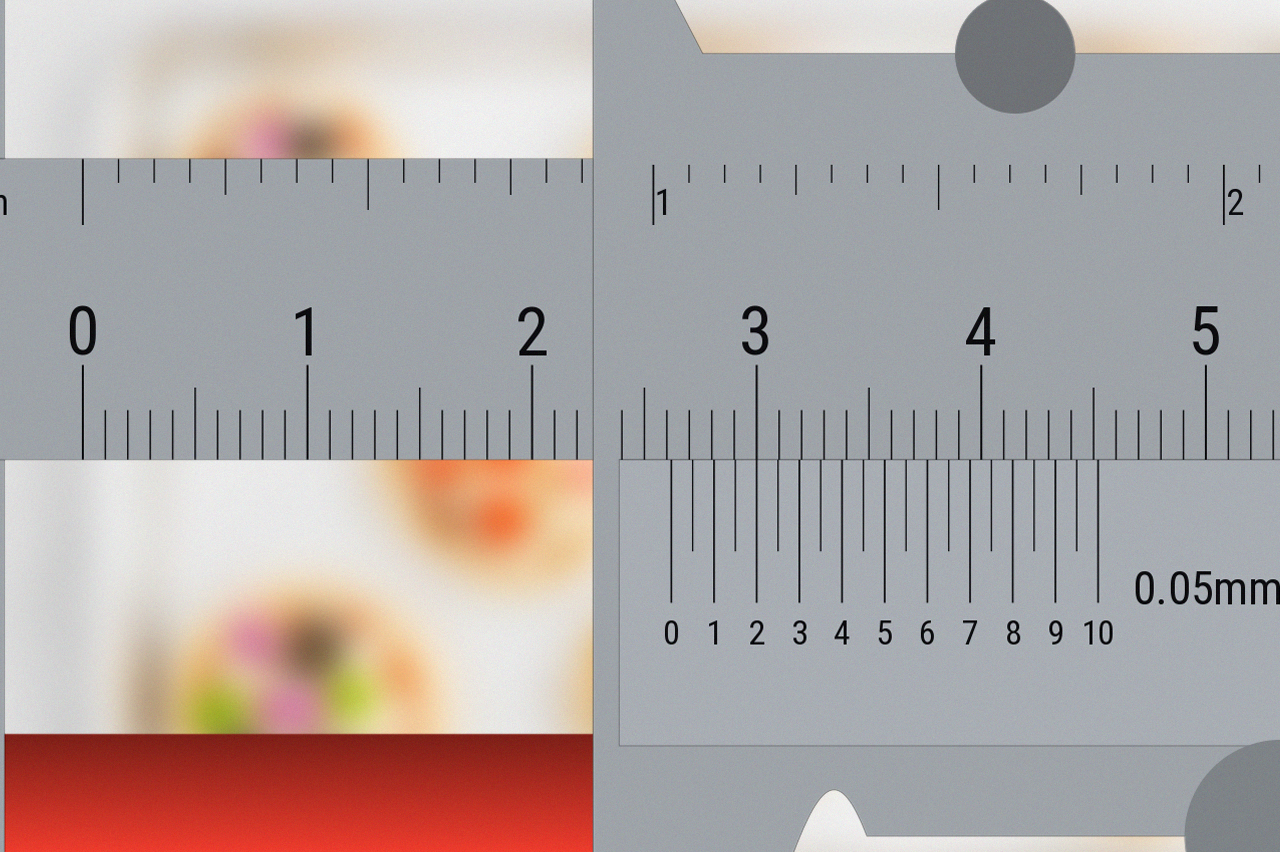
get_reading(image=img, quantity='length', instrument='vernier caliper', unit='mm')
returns 26.2 mm
